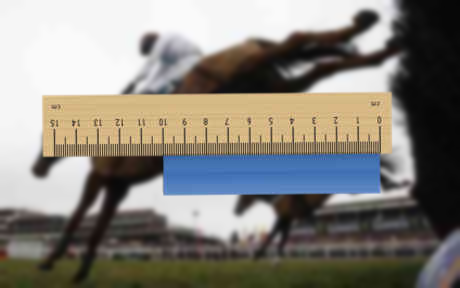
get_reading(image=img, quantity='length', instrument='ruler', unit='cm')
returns 10 cm
